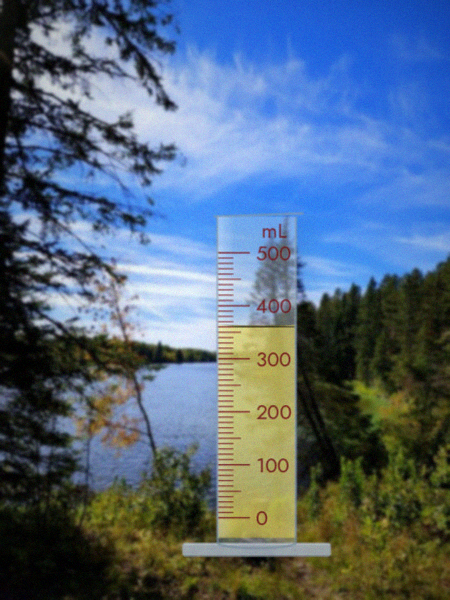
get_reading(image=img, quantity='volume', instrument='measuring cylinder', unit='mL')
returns 360 mL
